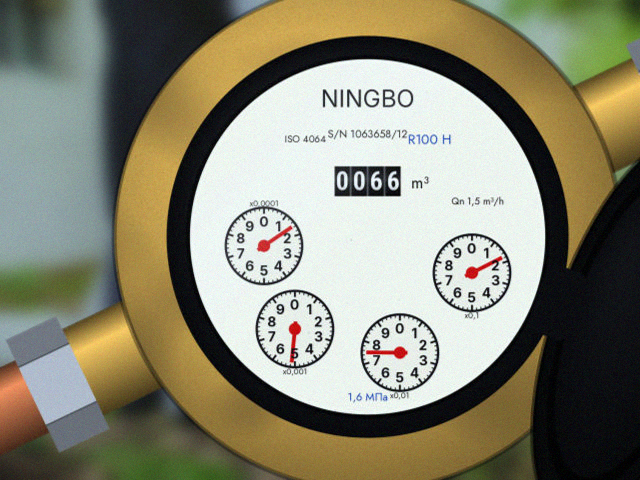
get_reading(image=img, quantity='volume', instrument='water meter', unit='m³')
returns 66.1751 m³
